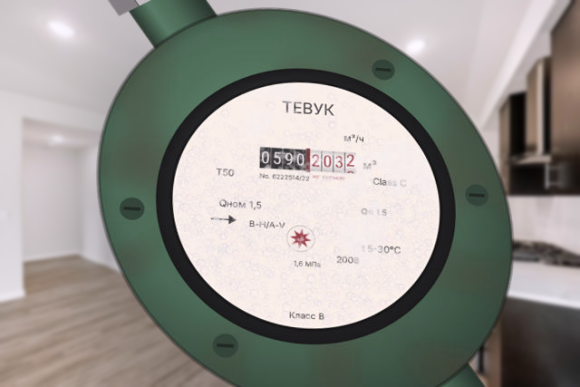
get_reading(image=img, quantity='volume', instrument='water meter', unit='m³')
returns 590.2032 m³
